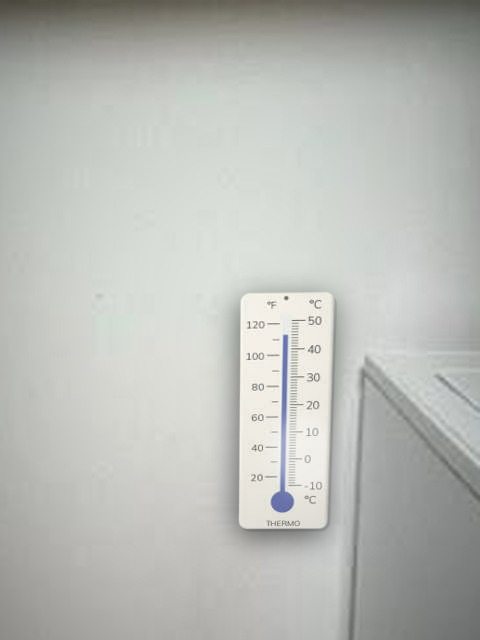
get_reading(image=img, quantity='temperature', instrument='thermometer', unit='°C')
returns 45 °C
